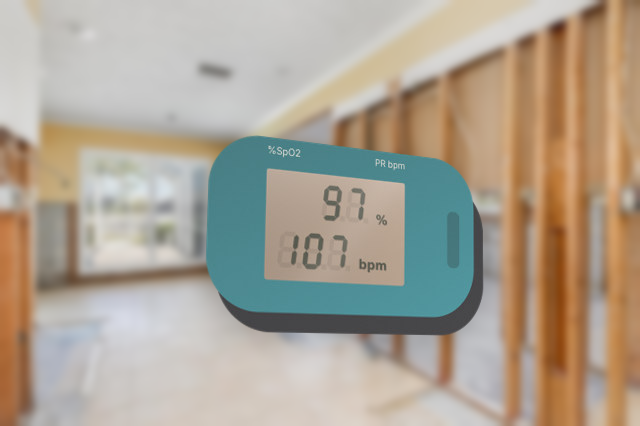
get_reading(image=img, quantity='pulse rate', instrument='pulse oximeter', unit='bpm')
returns 107 bpm
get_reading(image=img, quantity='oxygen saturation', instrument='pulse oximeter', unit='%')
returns 97 %
